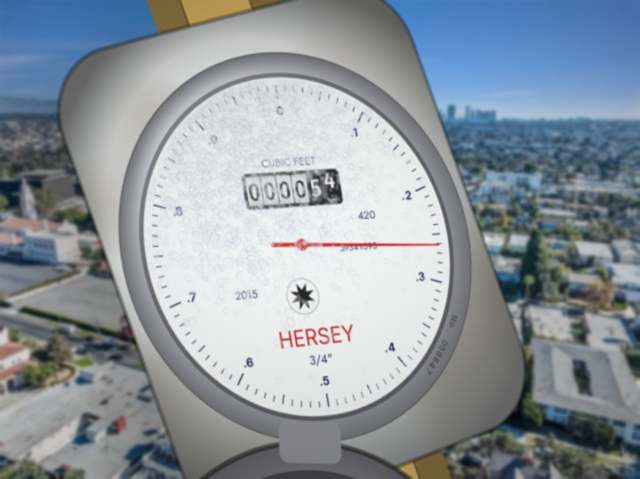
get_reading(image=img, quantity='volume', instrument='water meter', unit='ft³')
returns 54.26 ft³
